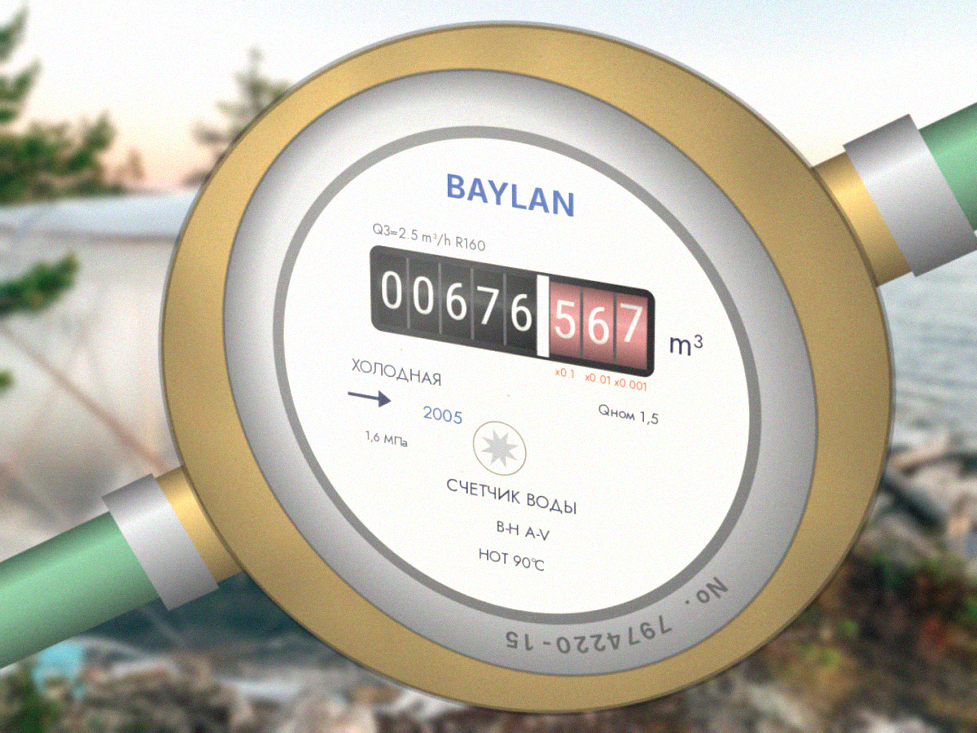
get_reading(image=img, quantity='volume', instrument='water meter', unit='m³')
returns 676.567 m³
